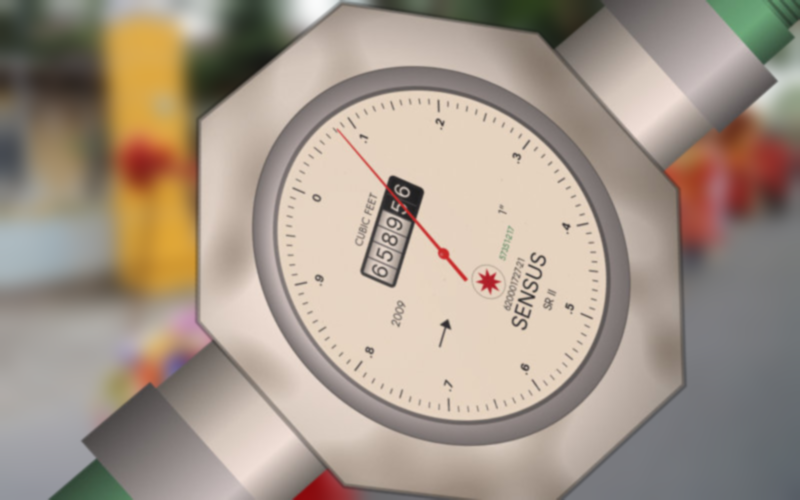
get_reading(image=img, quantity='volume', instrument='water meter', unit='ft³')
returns 658956.08 ft³
